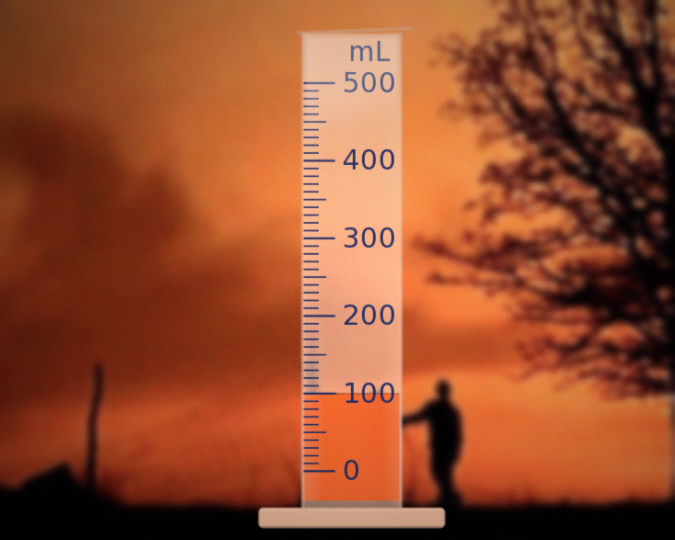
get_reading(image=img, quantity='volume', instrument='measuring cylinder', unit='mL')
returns 100 mL
